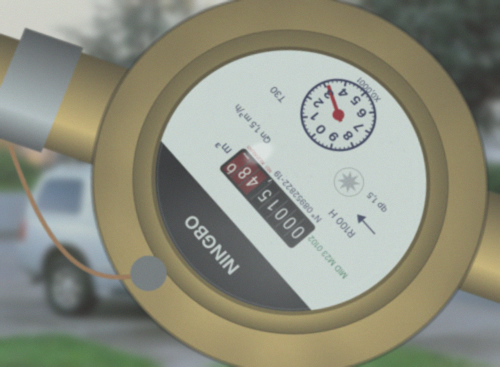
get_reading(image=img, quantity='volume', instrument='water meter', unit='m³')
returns 15.4863 m³
